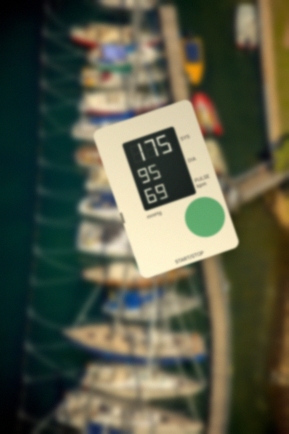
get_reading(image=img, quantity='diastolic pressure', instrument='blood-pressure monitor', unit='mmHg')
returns 95 mmHg
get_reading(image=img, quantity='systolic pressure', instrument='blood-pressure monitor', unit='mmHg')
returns 175 mmHg
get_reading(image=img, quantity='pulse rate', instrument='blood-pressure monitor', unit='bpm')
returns 69 bpm
